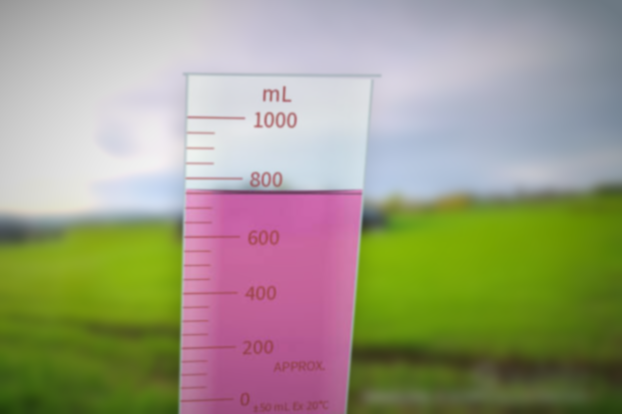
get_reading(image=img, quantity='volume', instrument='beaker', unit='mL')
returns 750 mL
